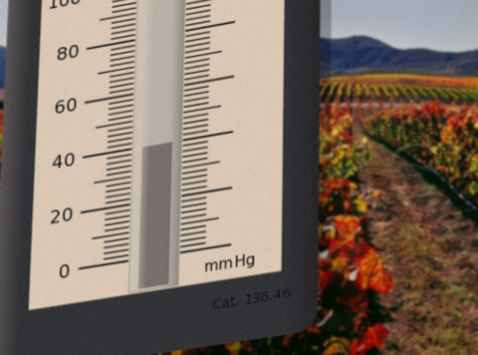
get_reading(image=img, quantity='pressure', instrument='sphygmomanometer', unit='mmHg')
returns 40 mmHg
